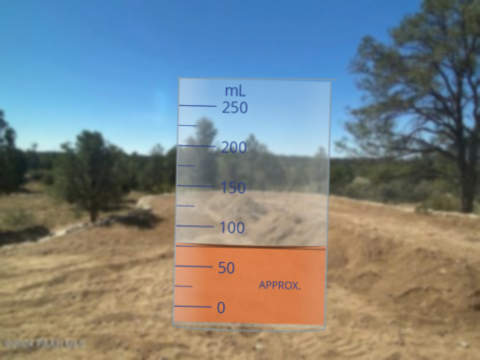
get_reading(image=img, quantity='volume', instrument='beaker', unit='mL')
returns 75 mL
